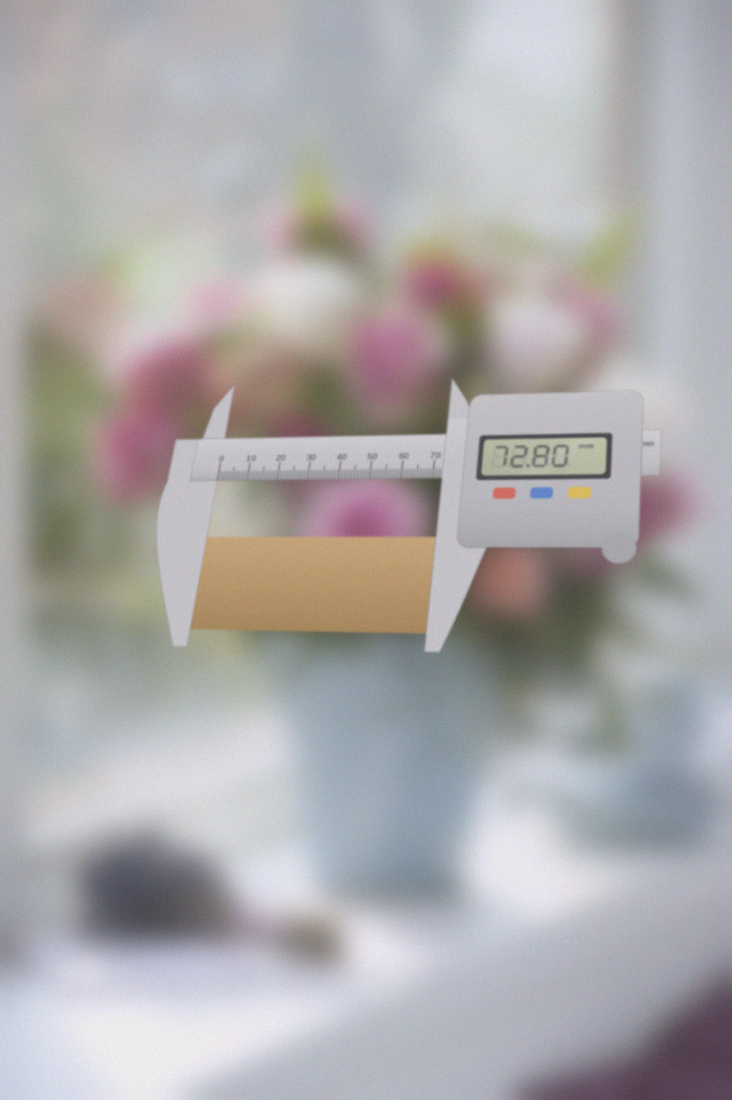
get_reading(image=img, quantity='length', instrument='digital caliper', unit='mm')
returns 72.80 mm
